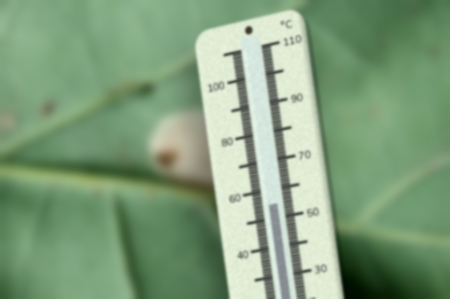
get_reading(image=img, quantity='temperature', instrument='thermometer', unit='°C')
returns 55 °C
